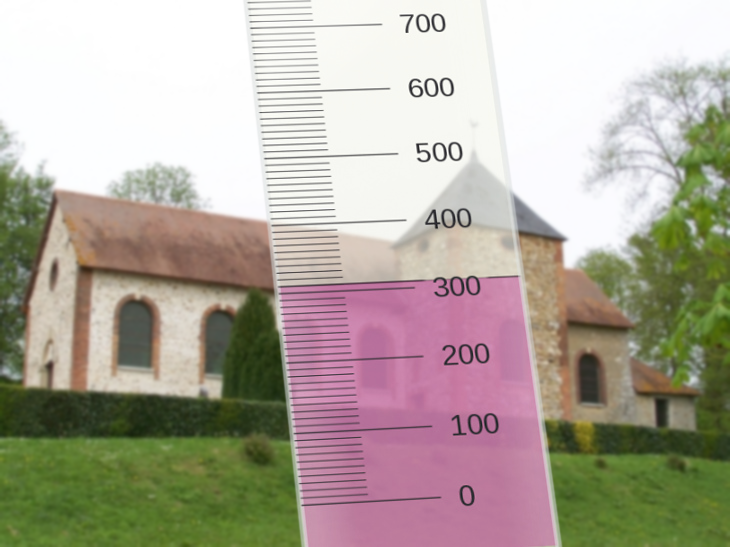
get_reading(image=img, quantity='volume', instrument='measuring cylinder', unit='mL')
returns 310 mL
